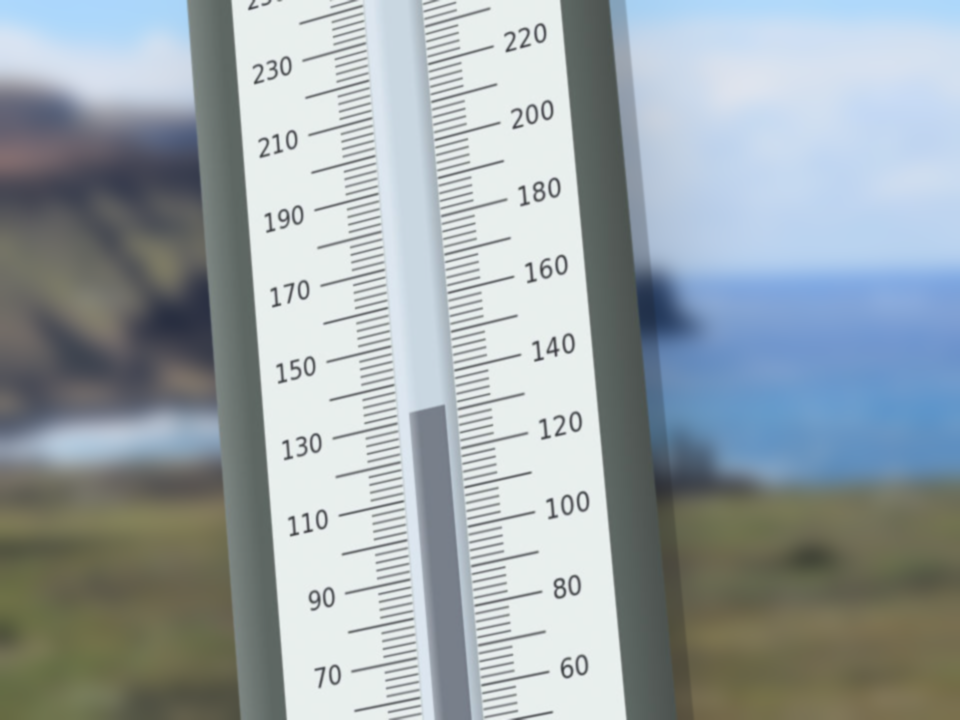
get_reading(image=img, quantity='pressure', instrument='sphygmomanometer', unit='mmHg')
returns 132 mmHg
